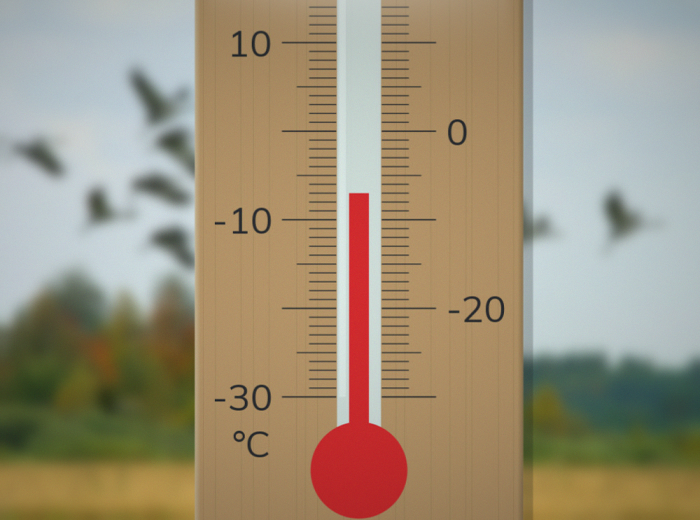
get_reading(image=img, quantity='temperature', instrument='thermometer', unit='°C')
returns -7 °C
